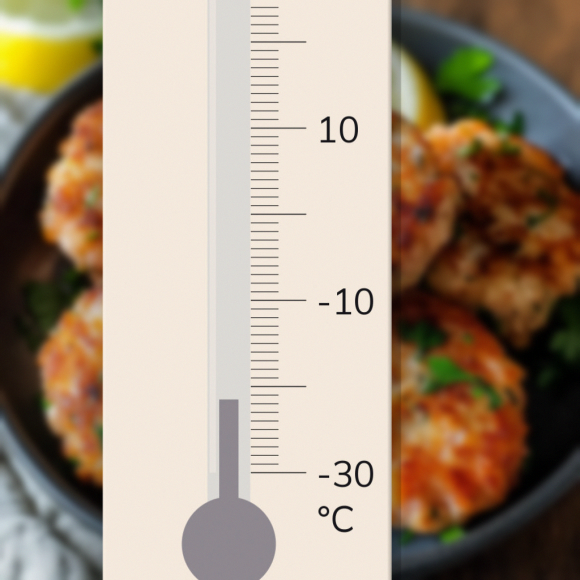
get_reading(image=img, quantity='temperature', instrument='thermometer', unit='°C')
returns -21.5 °C
